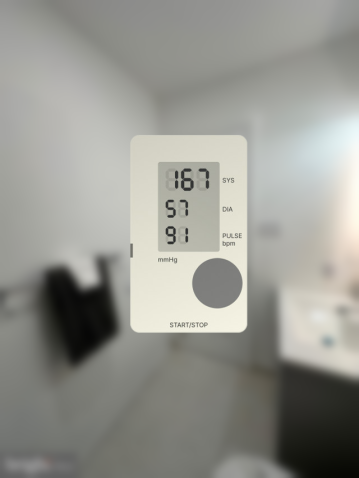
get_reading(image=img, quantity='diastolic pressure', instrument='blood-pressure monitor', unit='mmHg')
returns 57 mmHg
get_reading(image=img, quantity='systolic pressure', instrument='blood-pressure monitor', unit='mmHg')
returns 167 mmHg
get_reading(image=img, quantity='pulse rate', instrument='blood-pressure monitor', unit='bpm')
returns 91 bpm
